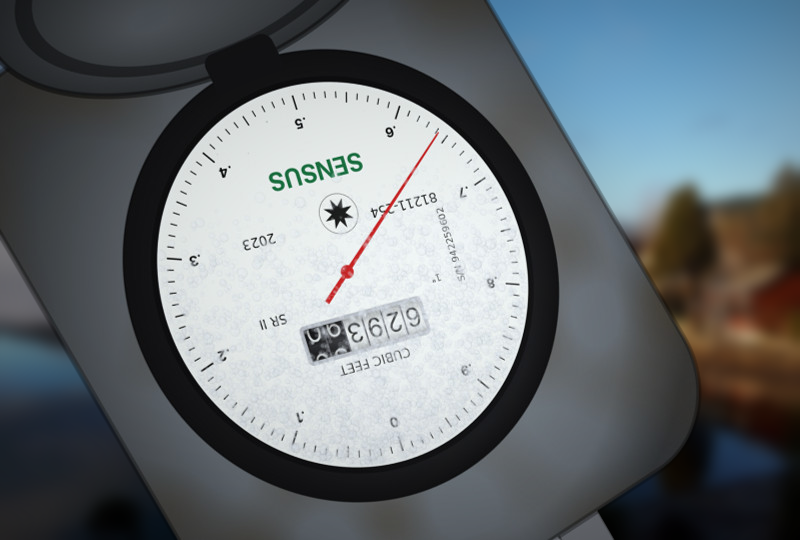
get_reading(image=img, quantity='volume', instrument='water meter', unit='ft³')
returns 629389.64 ft³
